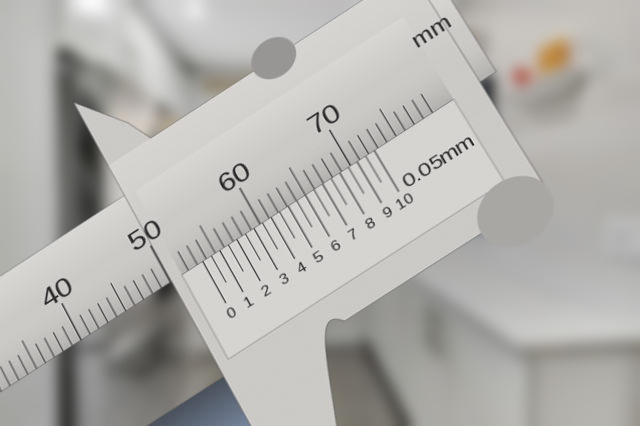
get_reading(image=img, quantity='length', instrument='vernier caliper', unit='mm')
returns 53.6 mm
